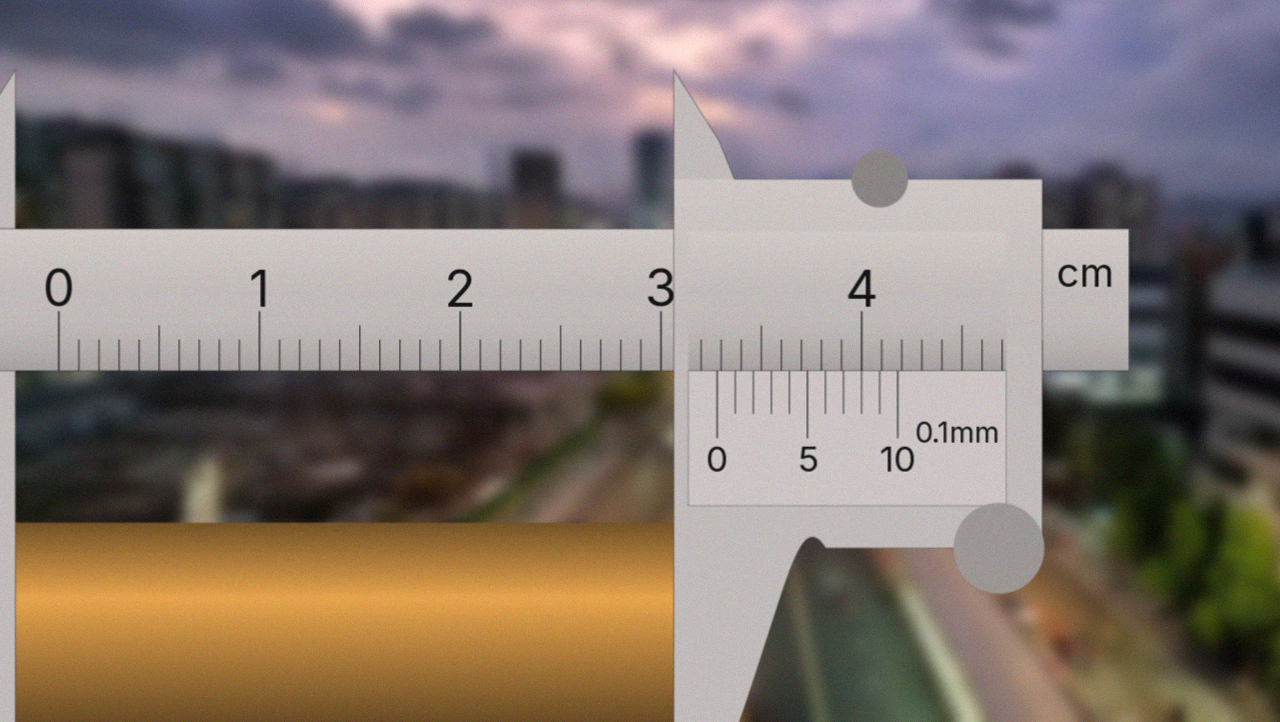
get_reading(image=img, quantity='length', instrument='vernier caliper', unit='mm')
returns 32.8 mm
